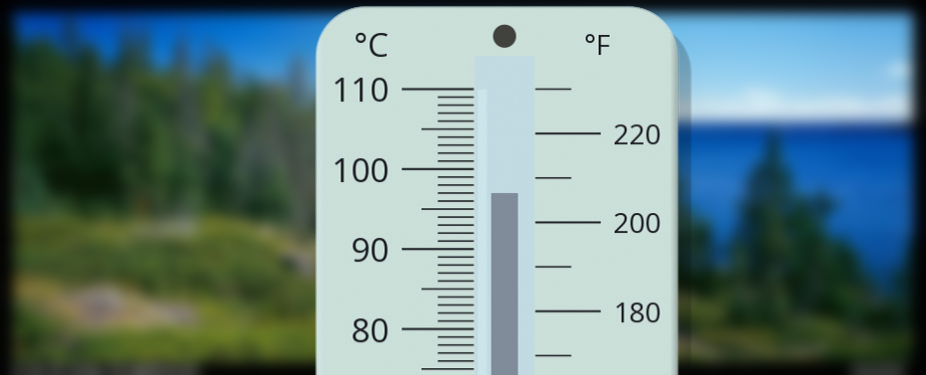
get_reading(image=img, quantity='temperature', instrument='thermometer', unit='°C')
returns 97 °C
